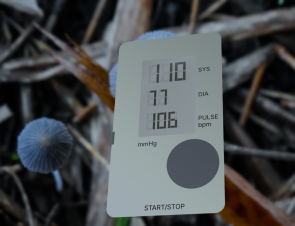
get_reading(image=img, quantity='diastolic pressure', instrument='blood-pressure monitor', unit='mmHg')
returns 77 mmHg
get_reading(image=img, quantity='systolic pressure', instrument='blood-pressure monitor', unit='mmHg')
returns 110 mmHg
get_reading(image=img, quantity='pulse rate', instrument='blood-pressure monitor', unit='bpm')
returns 106 bpm
